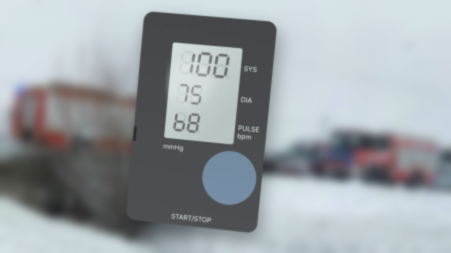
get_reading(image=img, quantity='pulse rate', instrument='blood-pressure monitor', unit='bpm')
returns 68 bpm
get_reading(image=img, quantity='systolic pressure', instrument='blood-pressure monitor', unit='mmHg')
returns 100 mmHg
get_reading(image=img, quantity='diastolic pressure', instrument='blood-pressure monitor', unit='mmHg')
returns 75 mmHg
